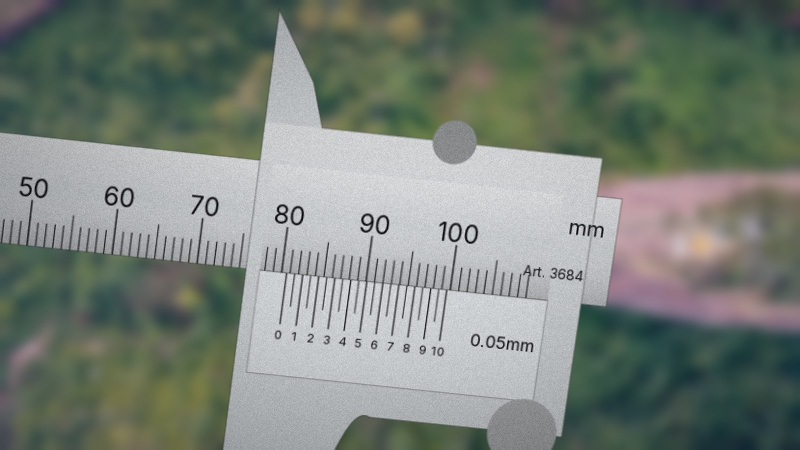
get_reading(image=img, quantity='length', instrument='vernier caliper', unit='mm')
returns 80.6 mm
